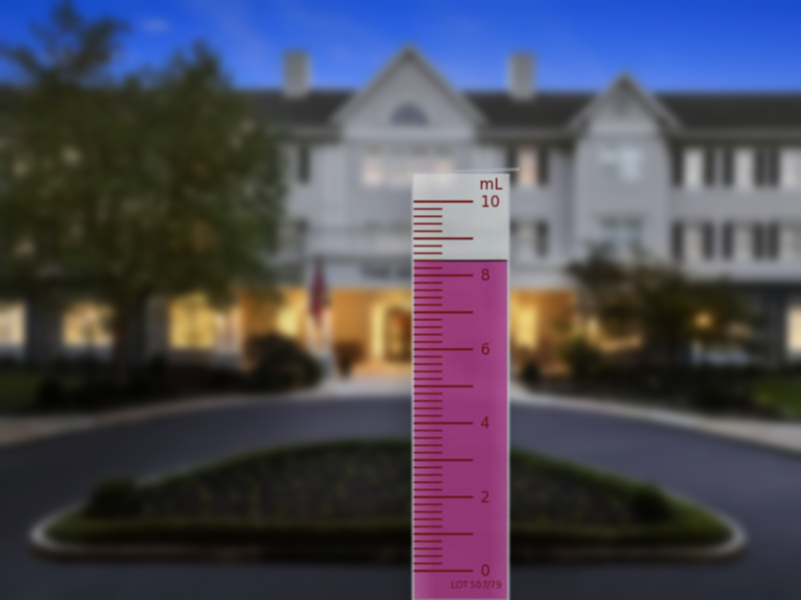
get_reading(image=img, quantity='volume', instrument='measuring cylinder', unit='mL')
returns 8.4 mL
